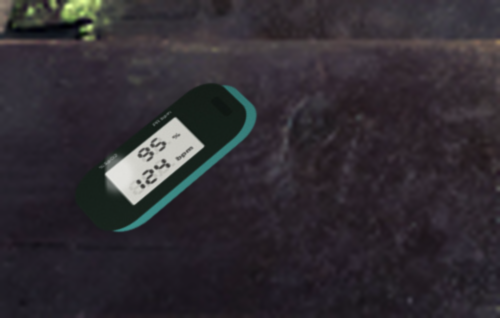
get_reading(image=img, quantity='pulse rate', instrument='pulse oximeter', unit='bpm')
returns 124 bpm
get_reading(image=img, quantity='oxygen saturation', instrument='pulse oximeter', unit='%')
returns 95 %
